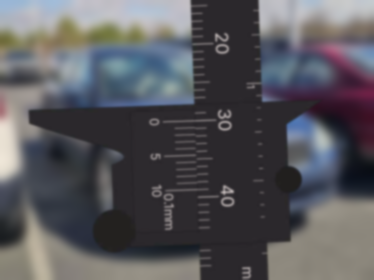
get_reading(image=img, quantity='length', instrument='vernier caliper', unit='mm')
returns 30.0 mm
